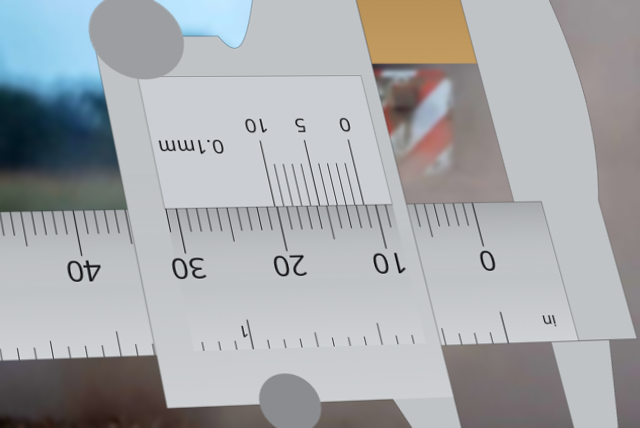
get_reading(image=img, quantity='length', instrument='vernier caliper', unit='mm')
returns 11.2 mm
